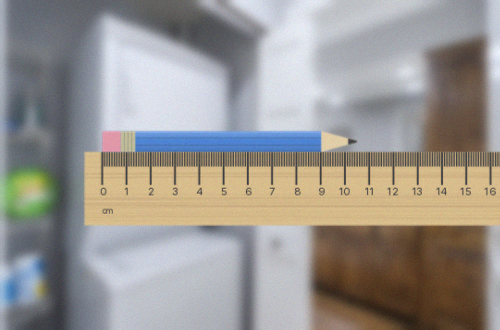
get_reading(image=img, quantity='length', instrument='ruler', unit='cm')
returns 10.5 cm
